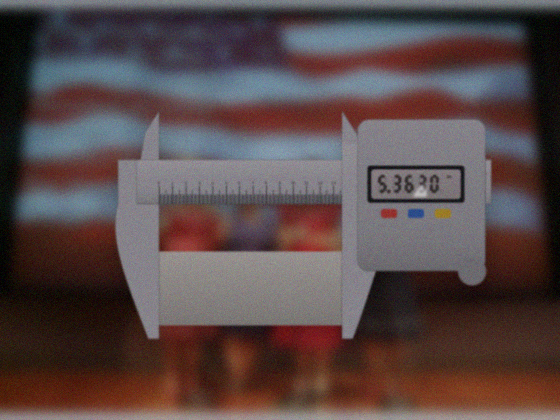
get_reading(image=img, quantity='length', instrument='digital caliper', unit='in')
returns 5.3630 in
